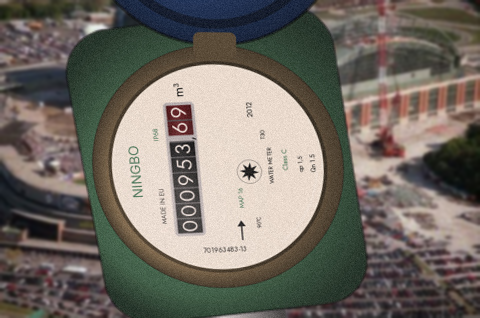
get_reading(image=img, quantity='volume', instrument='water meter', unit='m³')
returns 953.69 m³
